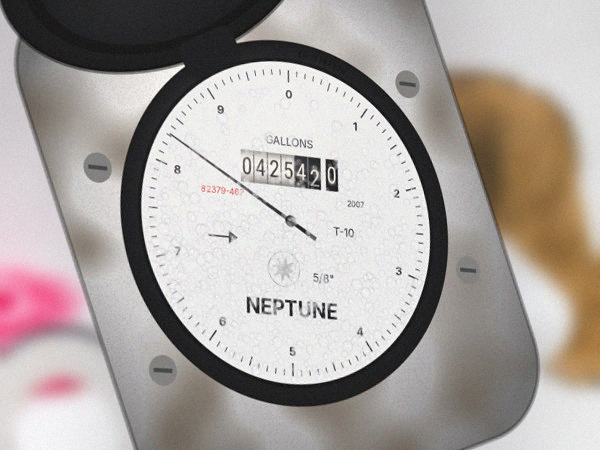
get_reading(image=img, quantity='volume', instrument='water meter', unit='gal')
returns 425418.3 gal
